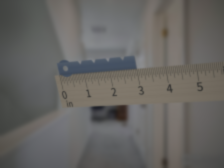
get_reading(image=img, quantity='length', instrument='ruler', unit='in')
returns 3 in
